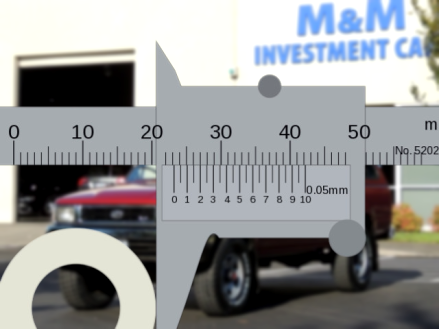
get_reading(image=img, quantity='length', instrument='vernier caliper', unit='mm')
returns 23.2 mm
